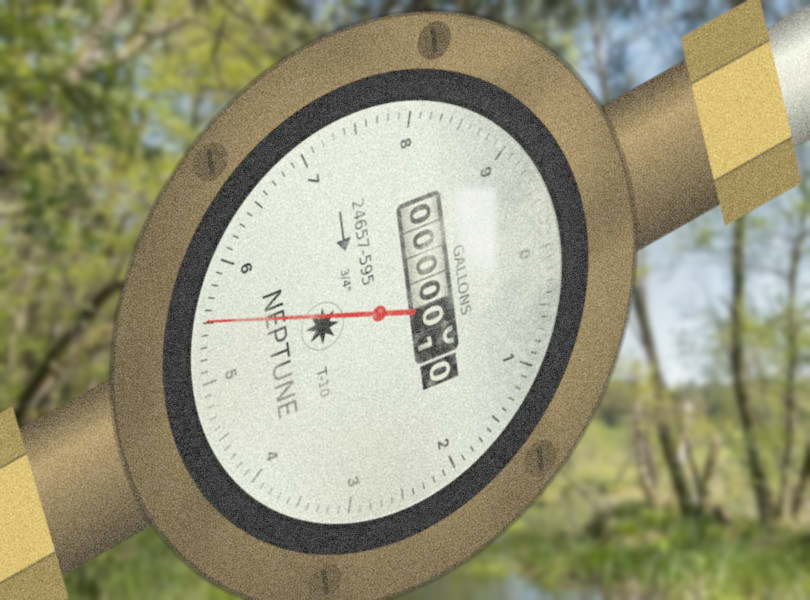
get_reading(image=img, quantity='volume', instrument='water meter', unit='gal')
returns 5.5 gal
